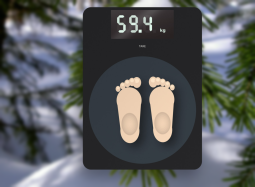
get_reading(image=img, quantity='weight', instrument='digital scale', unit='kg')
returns 59.4 kg
